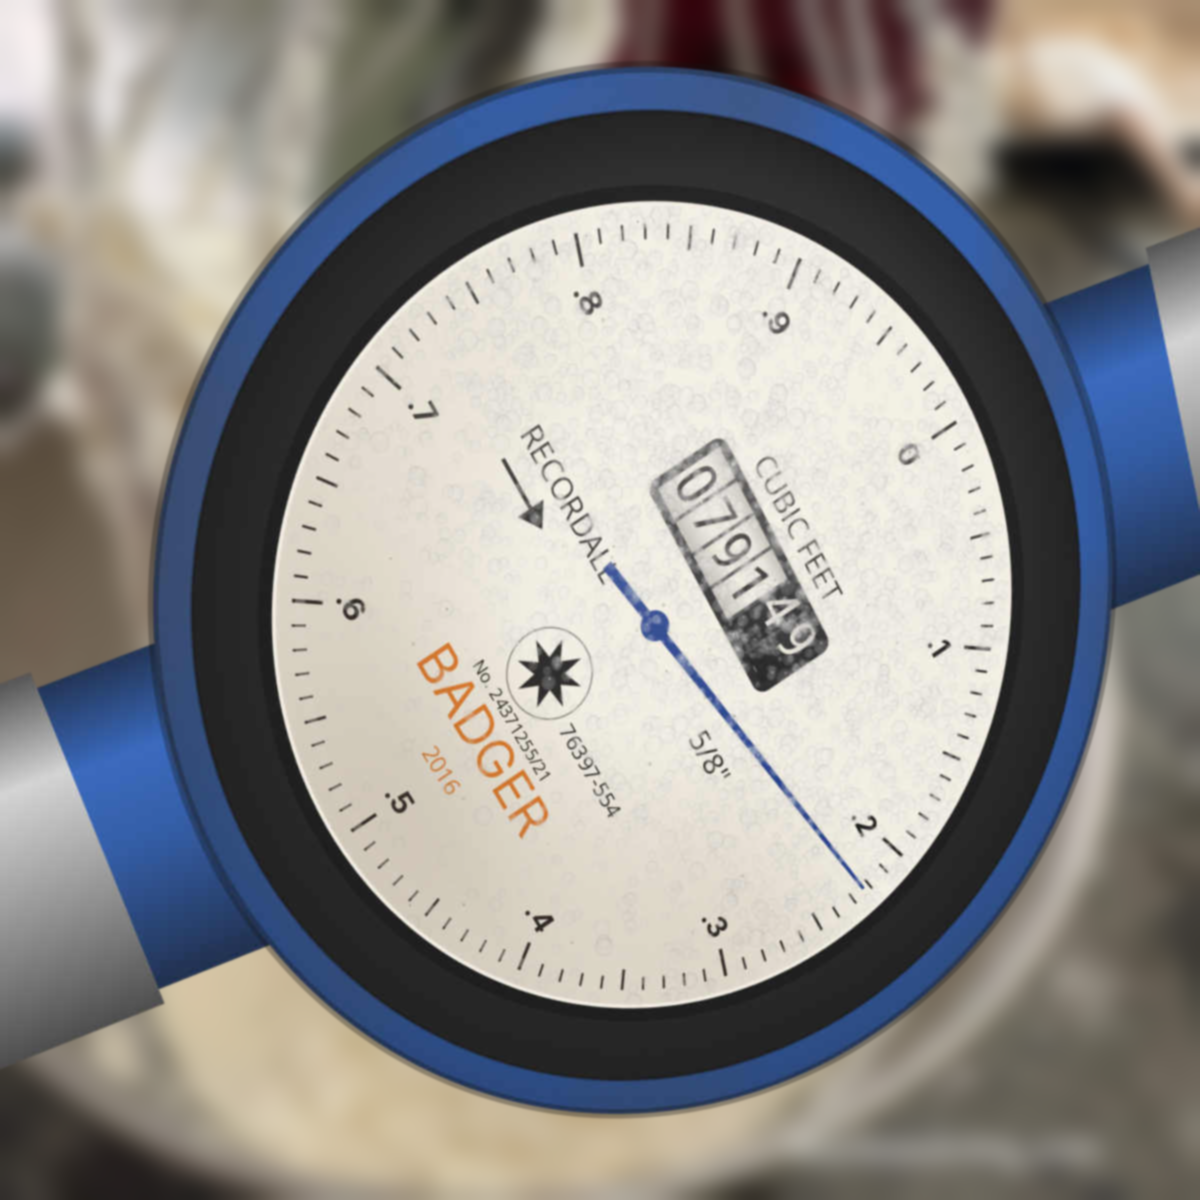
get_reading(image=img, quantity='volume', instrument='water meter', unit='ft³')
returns 79149.22 ft³
